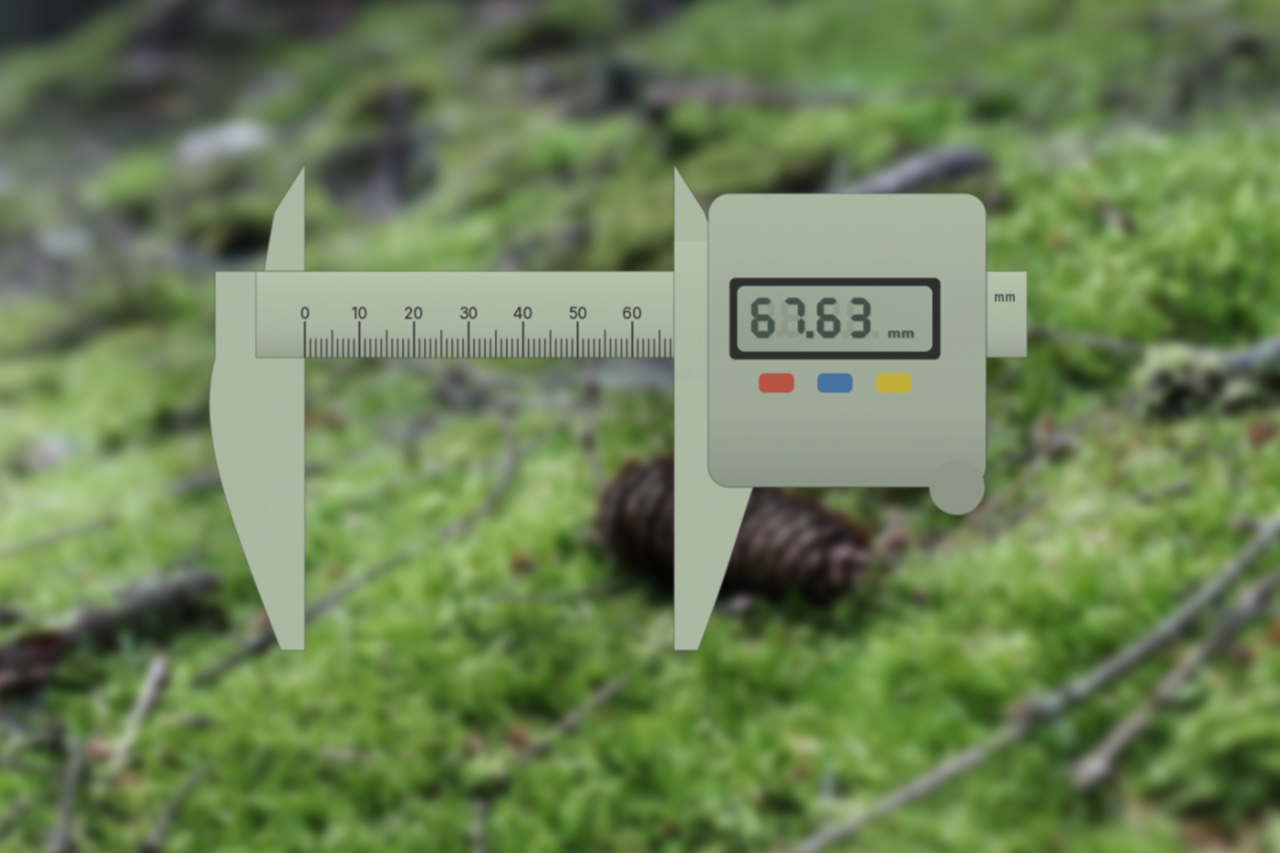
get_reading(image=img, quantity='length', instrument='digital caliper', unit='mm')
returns 67.63 mm
